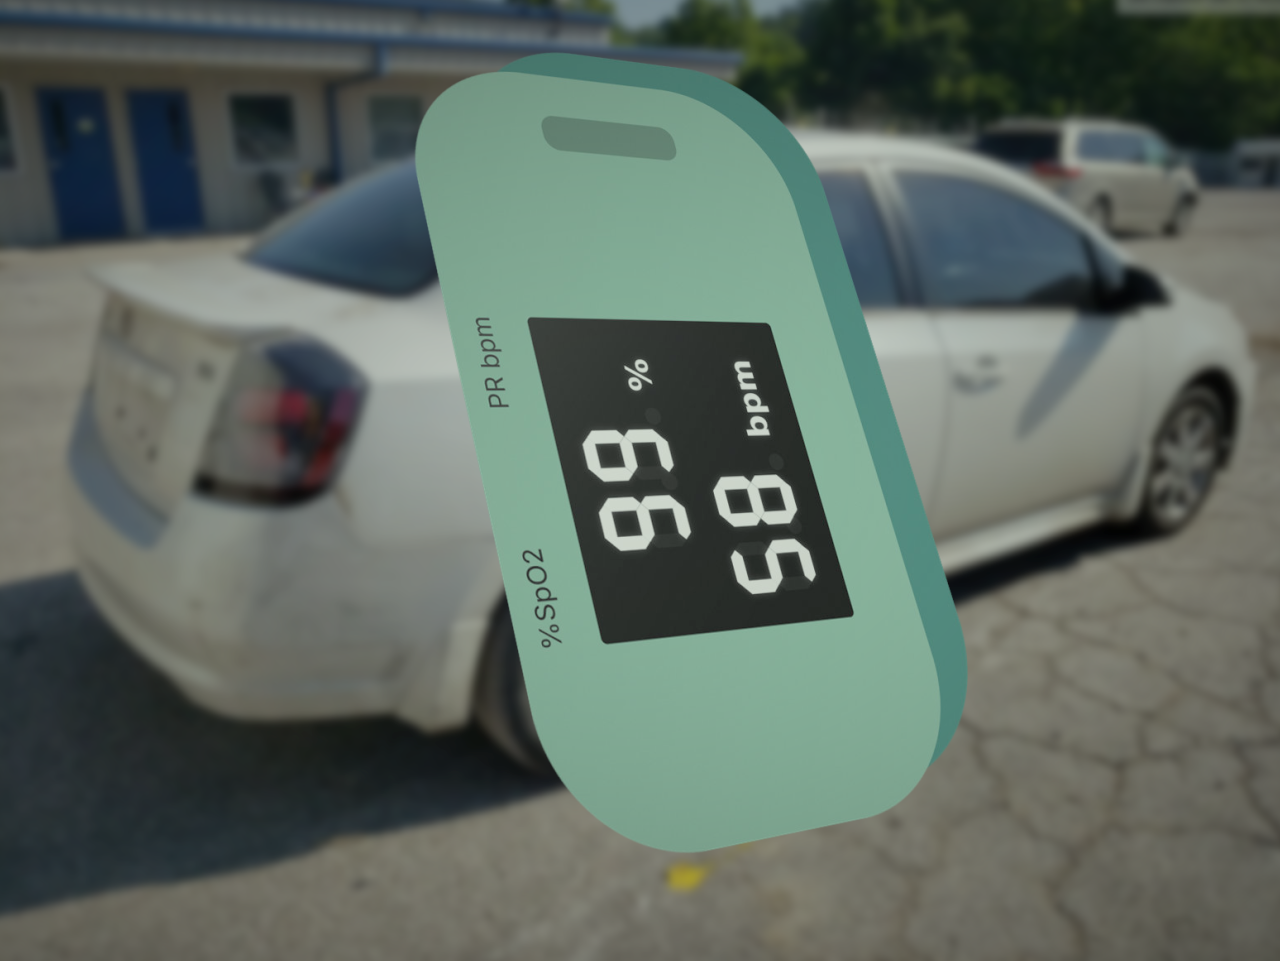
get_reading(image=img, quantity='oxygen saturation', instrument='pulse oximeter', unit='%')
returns 99 %
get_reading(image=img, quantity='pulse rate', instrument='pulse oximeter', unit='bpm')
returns 58 bpm
